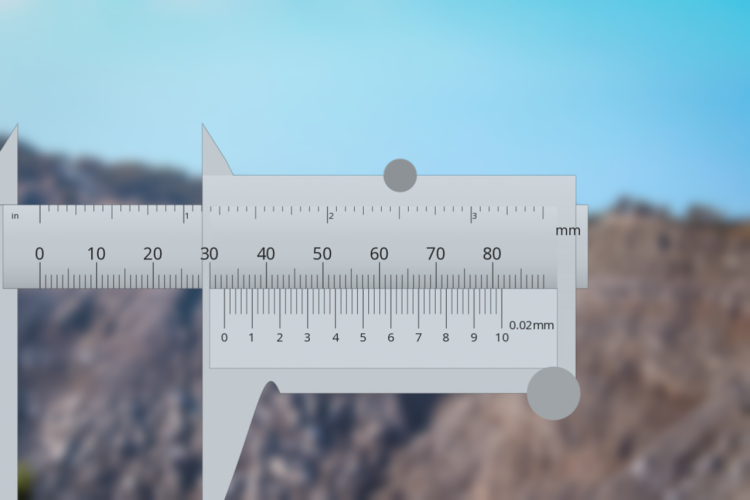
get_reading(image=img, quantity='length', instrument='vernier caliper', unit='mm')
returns 32.6 mm
